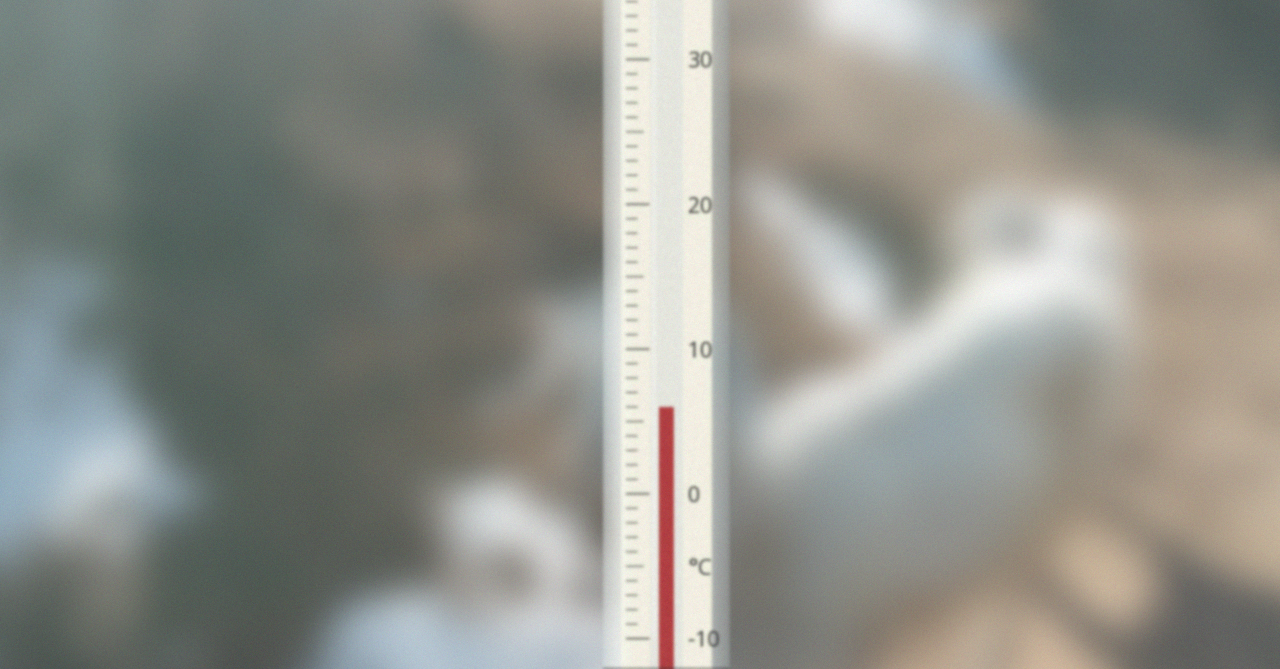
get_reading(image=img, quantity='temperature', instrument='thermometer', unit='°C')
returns 6 °C
